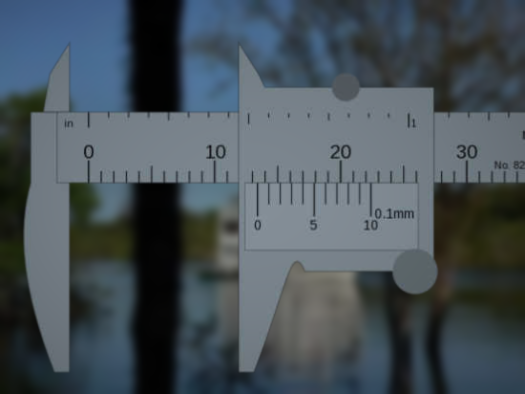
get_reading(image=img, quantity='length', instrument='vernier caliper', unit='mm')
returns 13.4 mm
